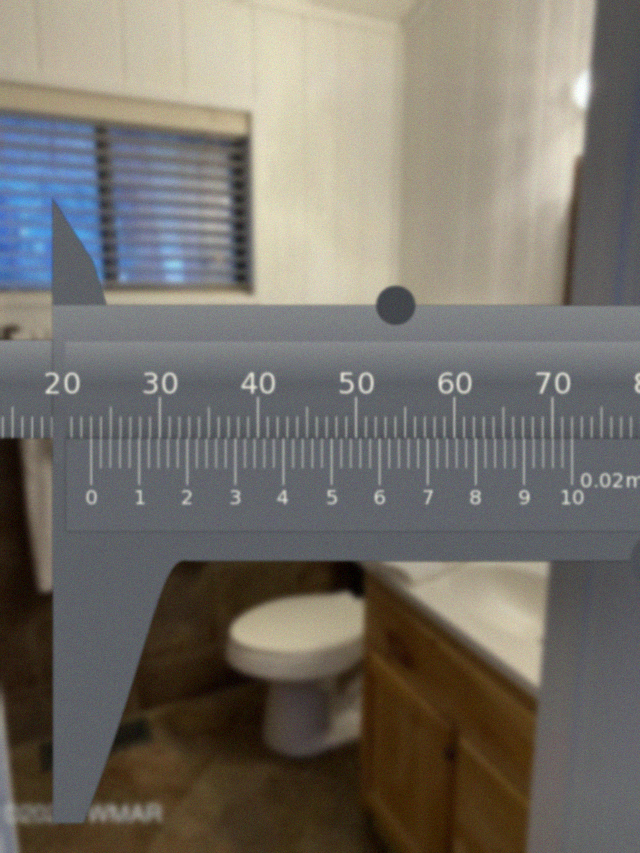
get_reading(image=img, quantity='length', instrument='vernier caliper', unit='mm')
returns 23.0 mm
